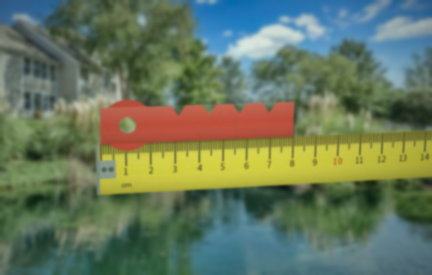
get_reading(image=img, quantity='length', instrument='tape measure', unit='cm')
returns 8 cm
